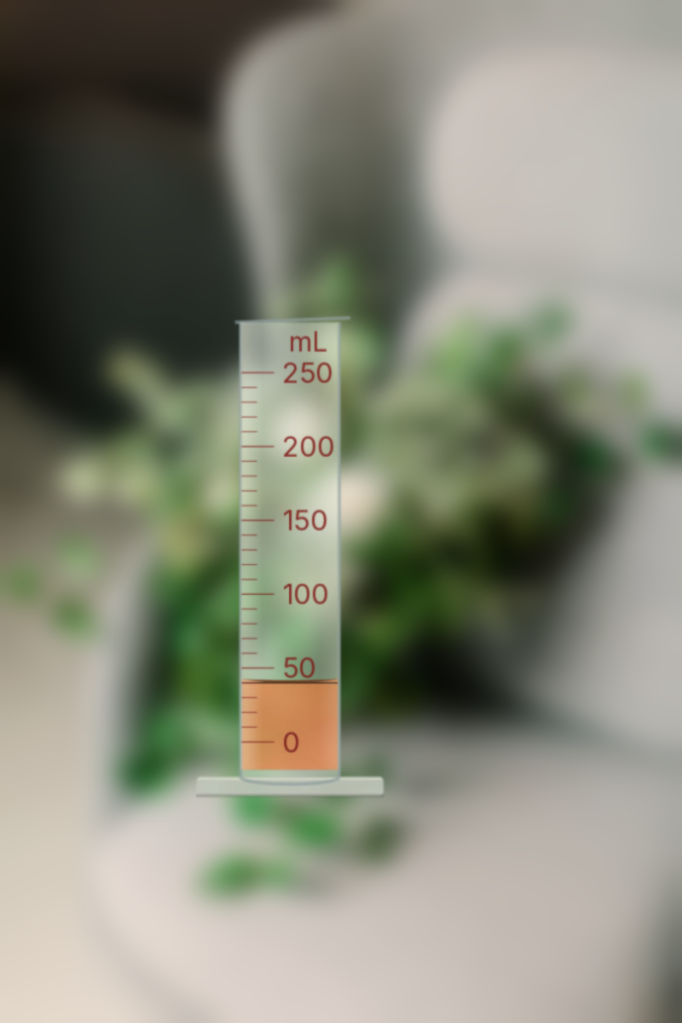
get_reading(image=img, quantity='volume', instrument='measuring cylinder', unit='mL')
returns 40 mL
